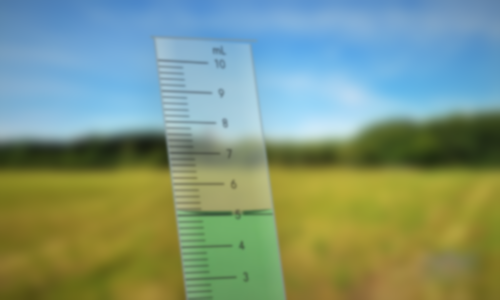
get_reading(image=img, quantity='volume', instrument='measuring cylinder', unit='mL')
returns 5 mL
